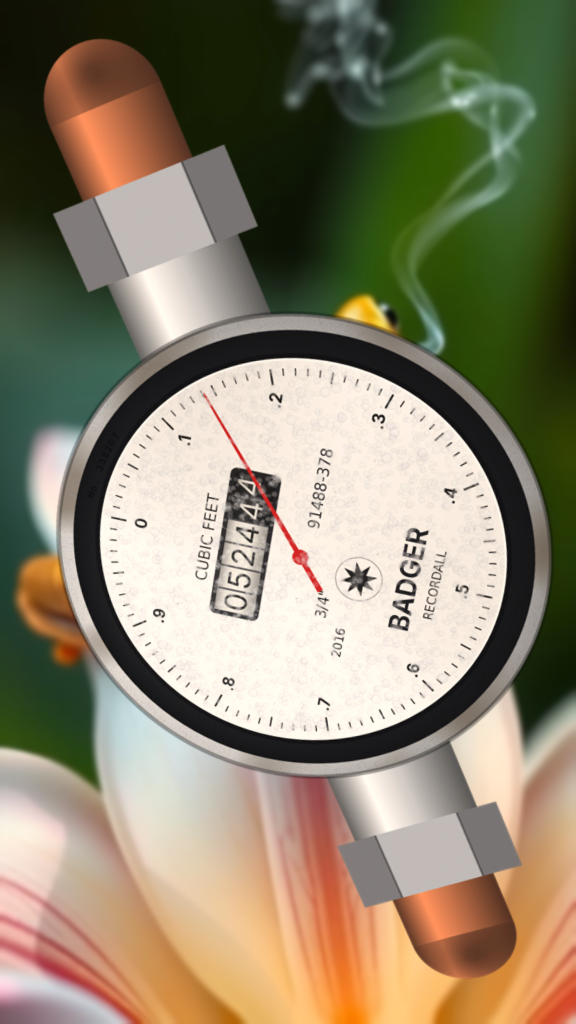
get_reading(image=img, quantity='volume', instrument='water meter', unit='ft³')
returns 52444.14 ft³
